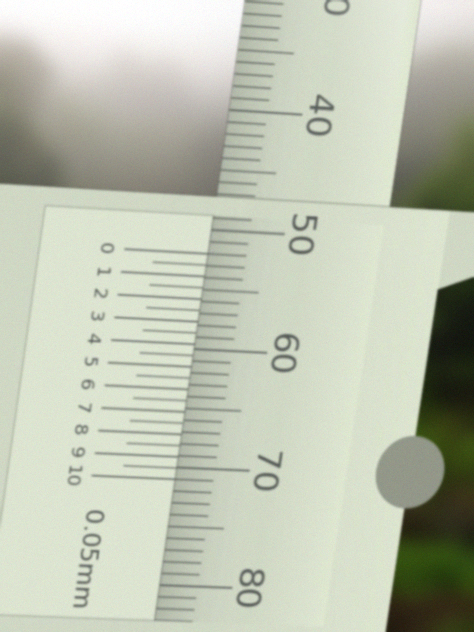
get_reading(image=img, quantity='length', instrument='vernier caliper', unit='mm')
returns 52.0 mm
